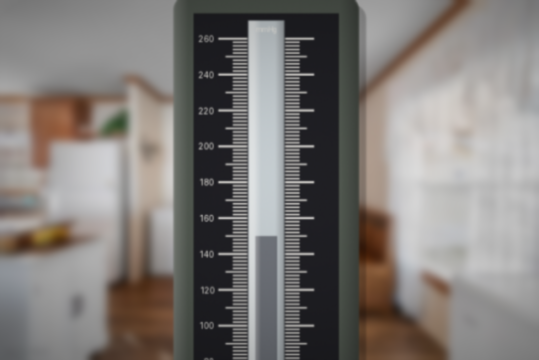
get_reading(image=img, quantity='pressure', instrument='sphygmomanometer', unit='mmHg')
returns 150 mmHg
